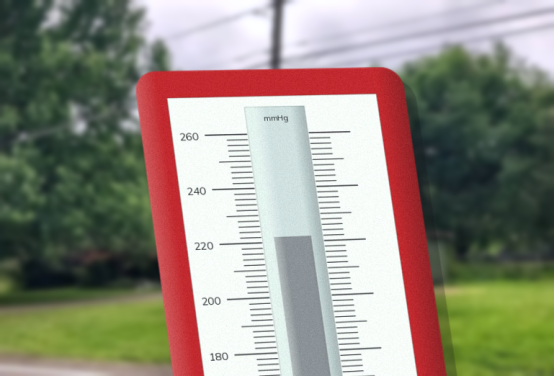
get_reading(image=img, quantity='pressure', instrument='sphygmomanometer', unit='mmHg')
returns 222 mmHg
